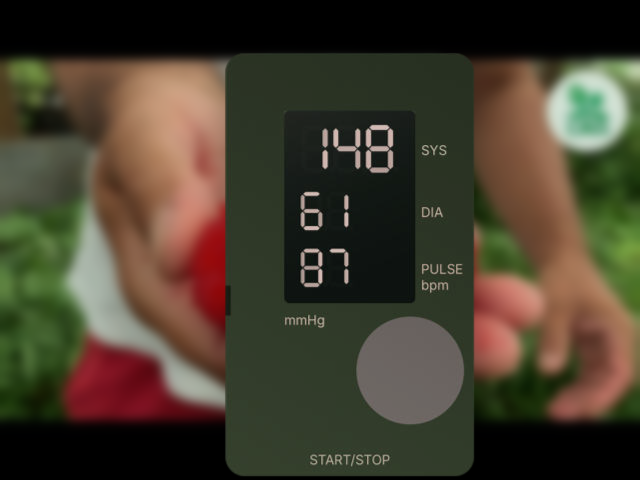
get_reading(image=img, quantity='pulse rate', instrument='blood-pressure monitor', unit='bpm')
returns 87 bpm
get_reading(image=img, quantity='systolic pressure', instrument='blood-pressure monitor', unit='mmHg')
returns 148 mmHg
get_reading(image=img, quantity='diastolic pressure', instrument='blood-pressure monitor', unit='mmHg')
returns 61 mmHg
